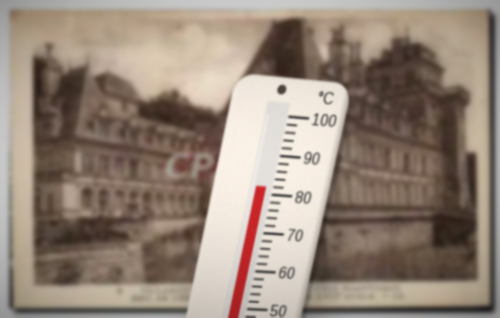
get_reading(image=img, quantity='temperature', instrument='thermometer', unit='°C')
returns 82 °C
